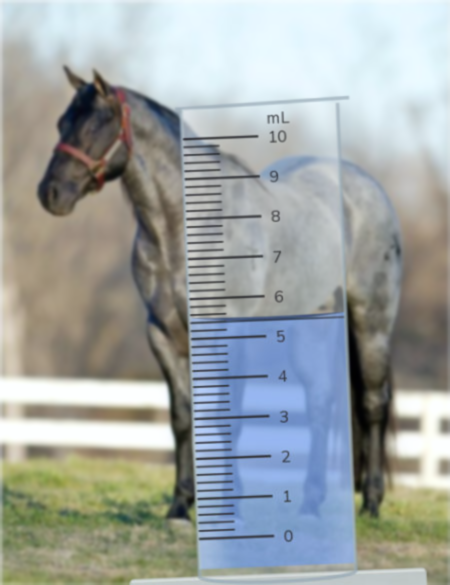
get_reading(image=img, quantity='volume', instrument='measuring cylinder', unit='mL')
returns 5.4 mL
